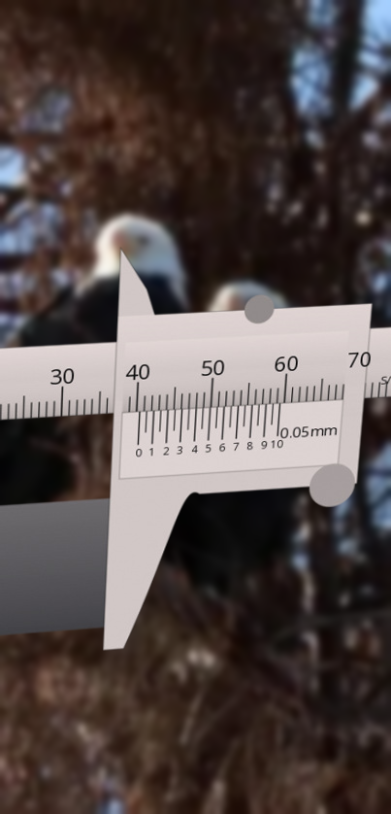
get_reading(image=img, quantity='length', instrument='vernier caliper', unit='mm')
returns 40.4 mm
